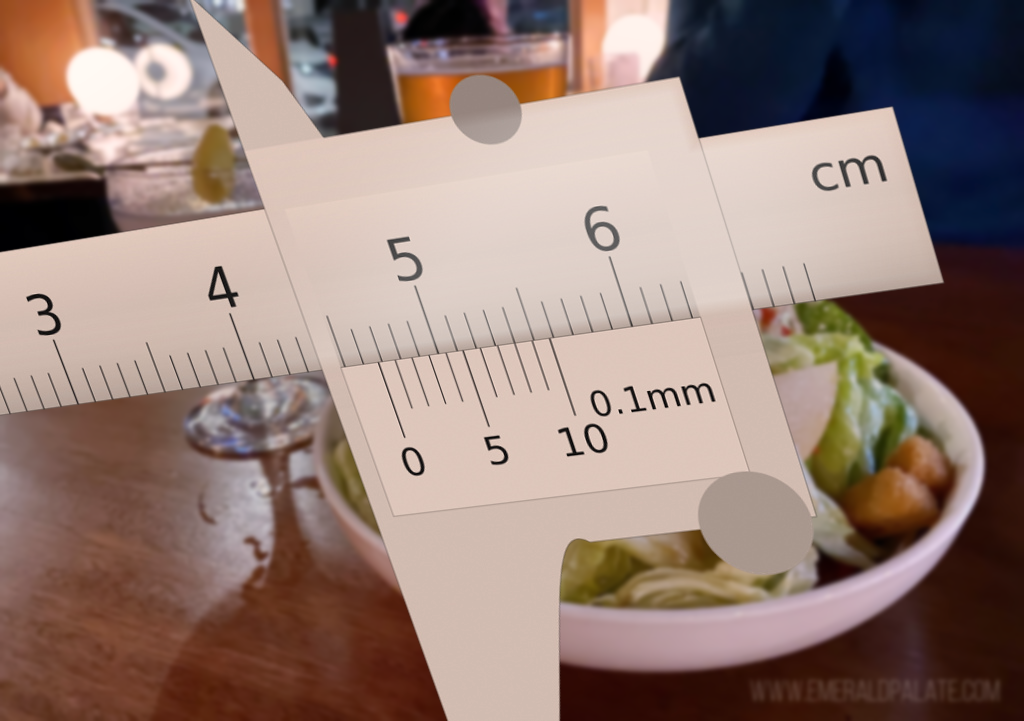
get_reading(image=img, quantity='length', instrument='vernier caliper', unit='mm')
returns 46.8 mm
